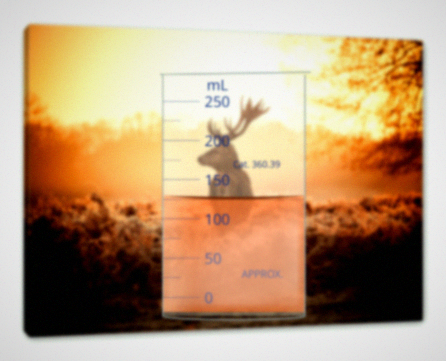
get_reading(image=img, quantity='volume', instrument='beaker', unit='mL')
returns 125 mL
